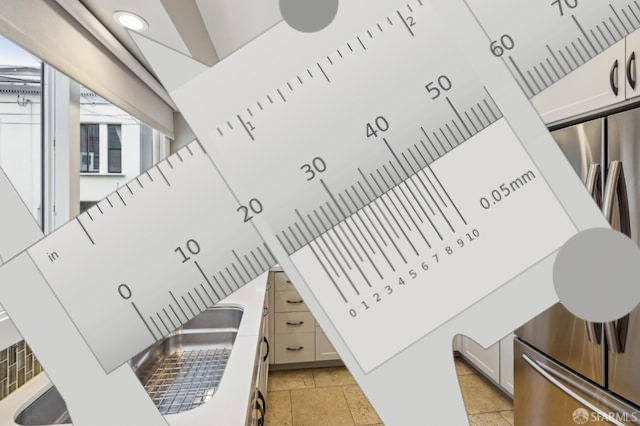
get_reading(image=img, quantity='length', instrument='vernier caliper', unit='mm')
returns 24.0 mm
